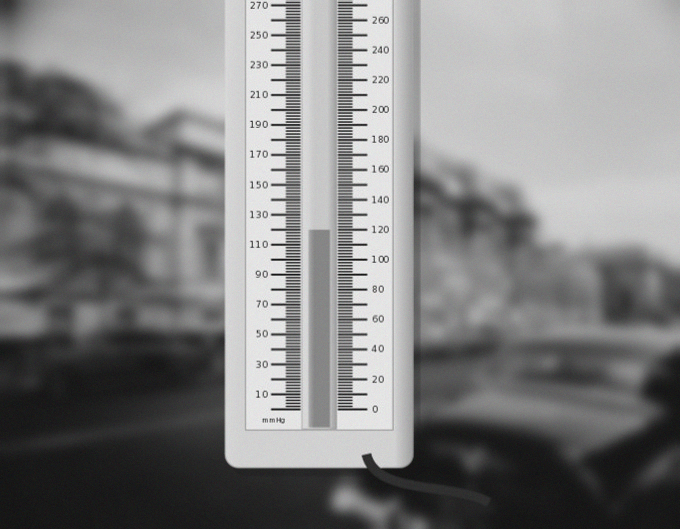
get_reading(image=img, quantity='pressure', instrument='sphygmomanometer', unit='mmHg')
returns 120 mmHg
